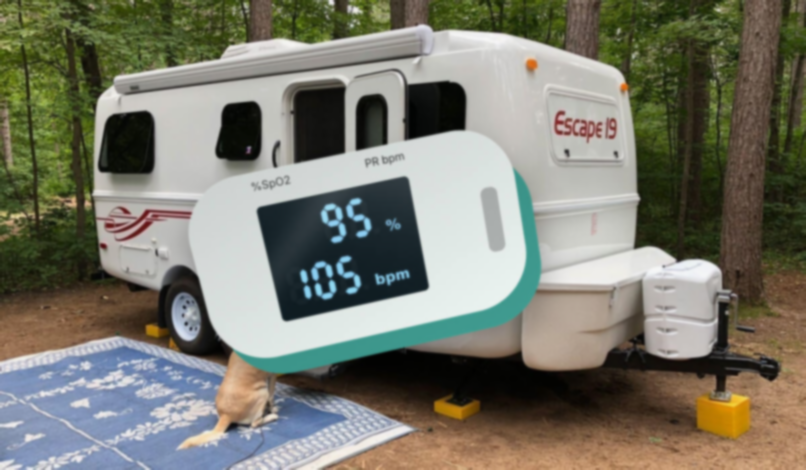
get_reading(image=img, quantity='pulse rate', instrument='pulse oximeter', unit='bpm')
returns 105 bpm
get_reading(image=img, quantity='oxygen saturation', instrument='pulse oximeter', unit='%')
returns 95 %
